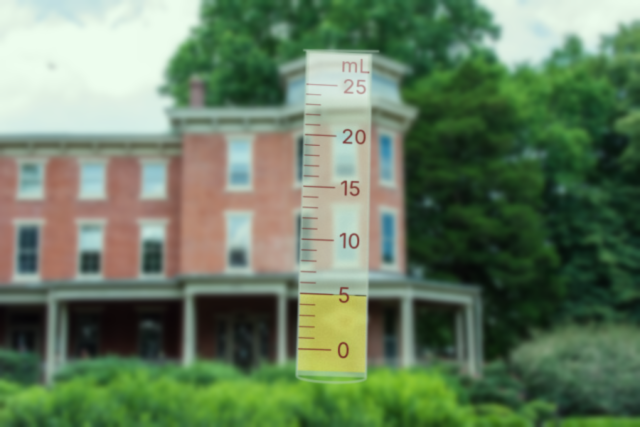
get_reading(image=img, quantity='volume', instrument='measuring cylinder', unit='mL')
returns 5 mL
